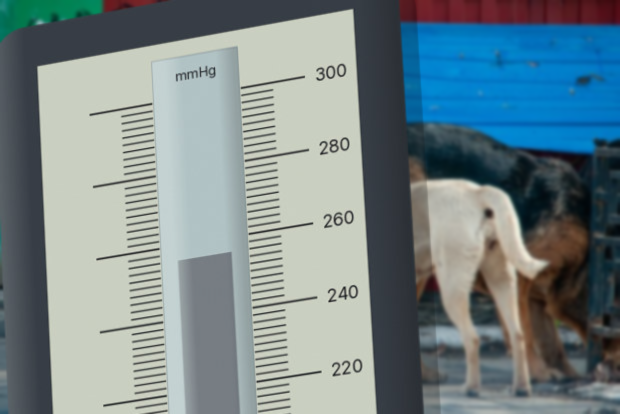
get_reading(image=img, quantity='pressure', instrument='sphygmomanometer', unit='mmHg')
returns 256 mmHg
